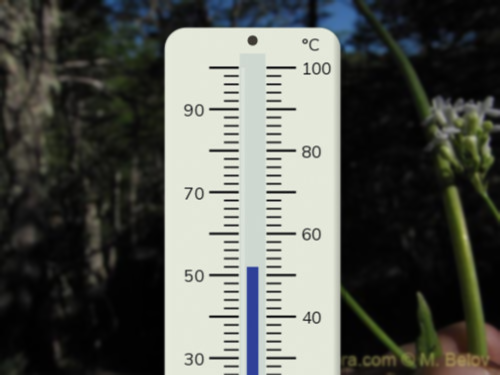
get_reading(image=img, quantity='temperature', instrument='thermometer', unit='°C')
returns 52 °C
